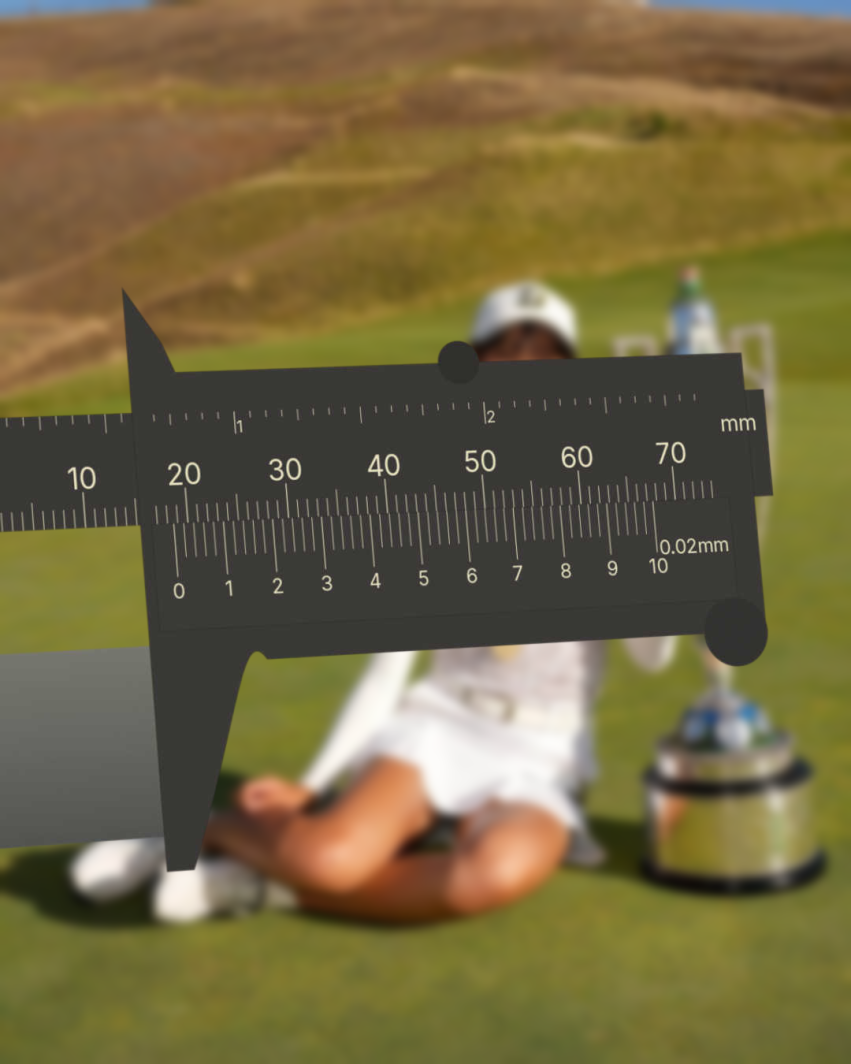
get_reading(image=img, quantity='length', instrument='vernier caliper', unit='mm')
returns 18.6 mm
